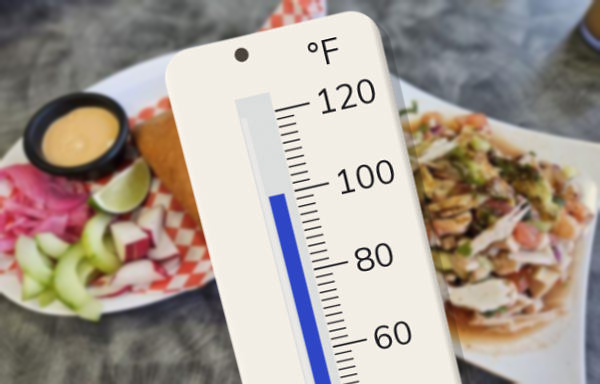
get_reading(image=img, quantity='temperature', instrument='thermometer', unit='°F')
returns 100 °F
